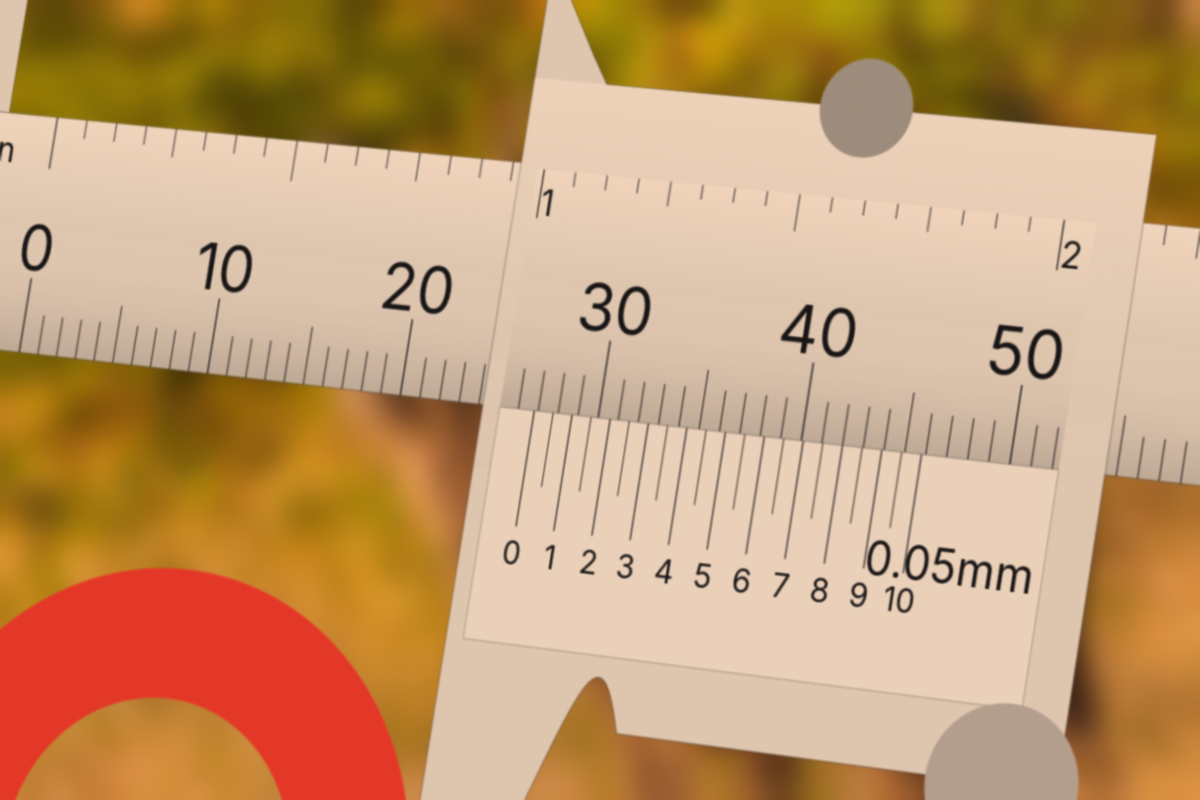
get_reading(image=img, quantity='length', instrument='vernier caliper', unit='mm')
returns 26.8 mm
